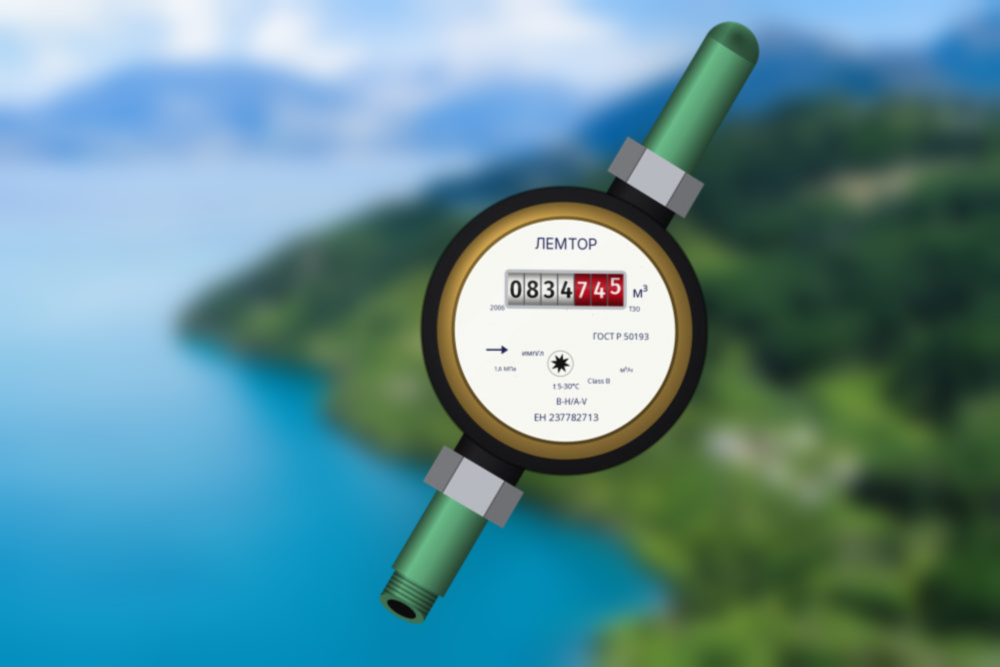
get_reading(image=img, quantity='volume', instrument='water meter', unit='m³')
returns 834.745 m³
